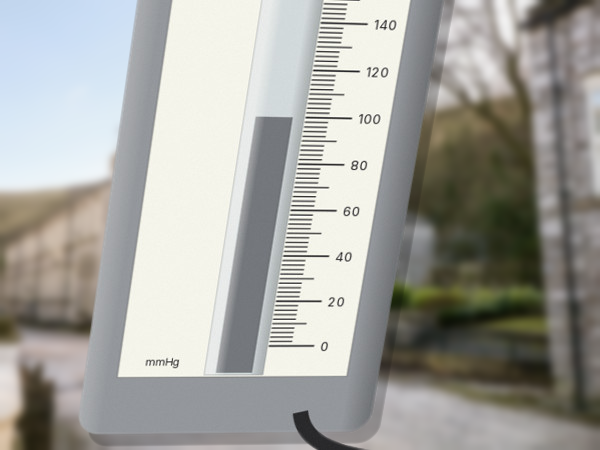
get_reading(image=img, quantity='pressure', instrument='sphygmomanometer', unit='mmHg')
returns 100 mmHg
